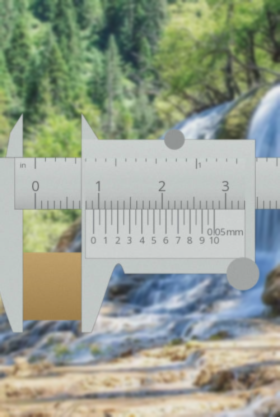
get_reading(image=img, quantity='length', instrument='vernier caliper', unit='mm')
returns 9.2 mm
